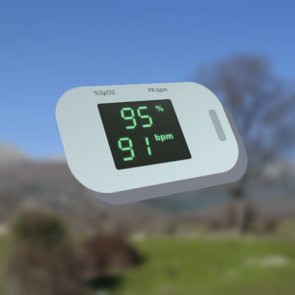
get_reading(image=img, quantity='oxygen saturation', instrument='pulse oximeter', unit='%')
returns 95 %
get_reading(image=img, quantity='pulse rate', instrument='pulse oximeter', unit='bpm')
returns 91 bpm
